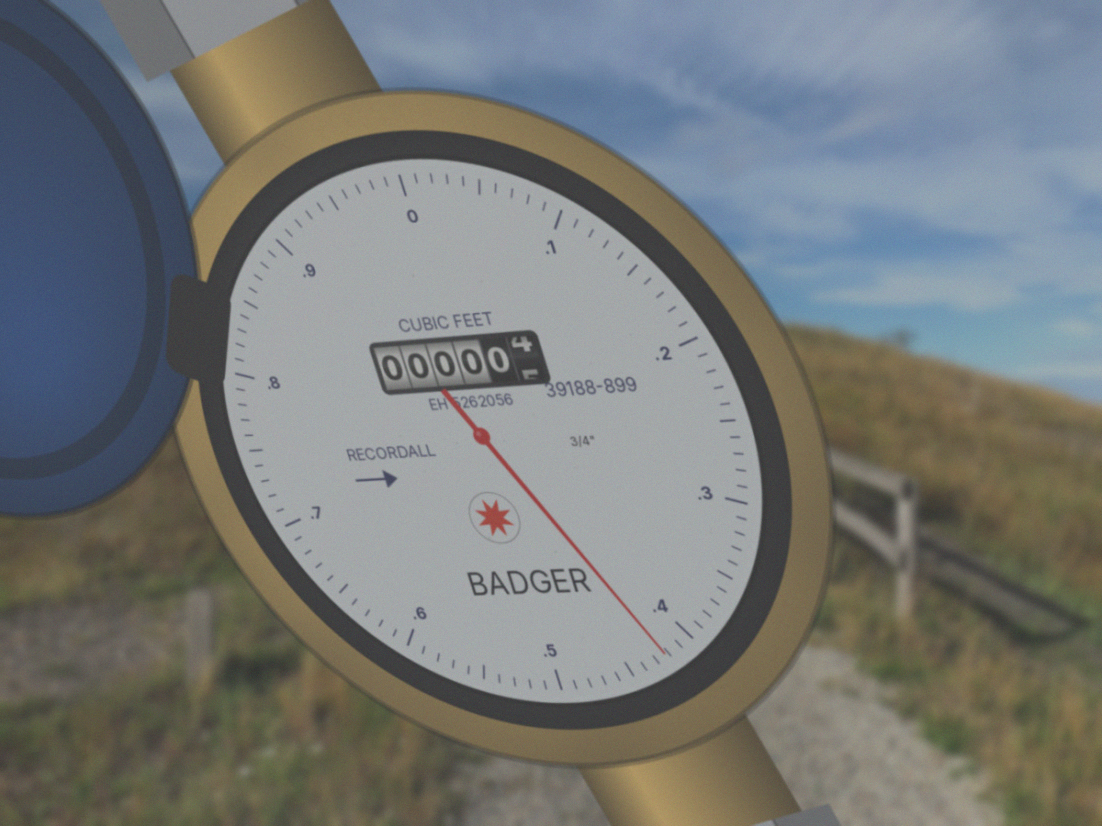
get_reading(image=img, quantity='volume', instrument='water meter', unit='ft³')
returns 4.42 ft³
